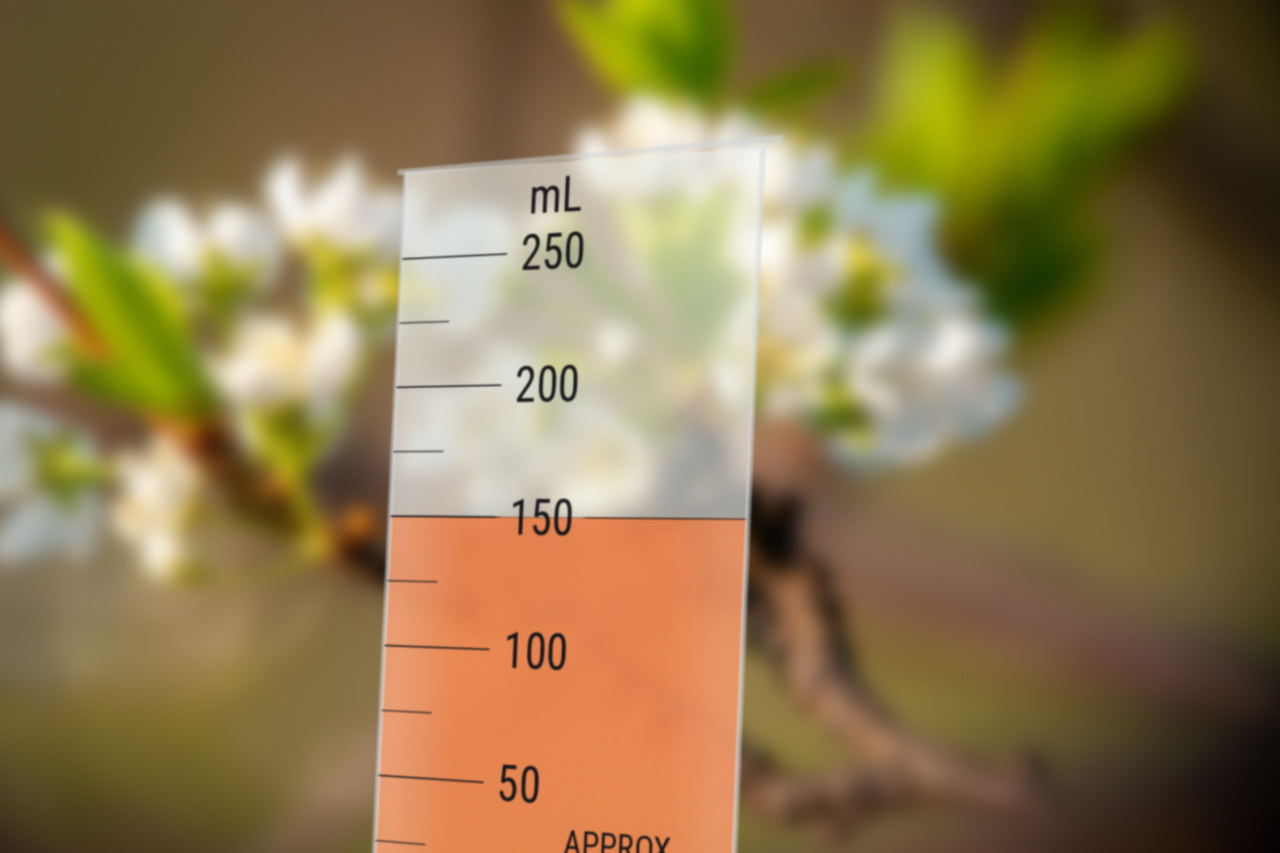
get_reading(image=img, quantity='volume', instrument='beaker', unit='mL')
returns 150 mL
